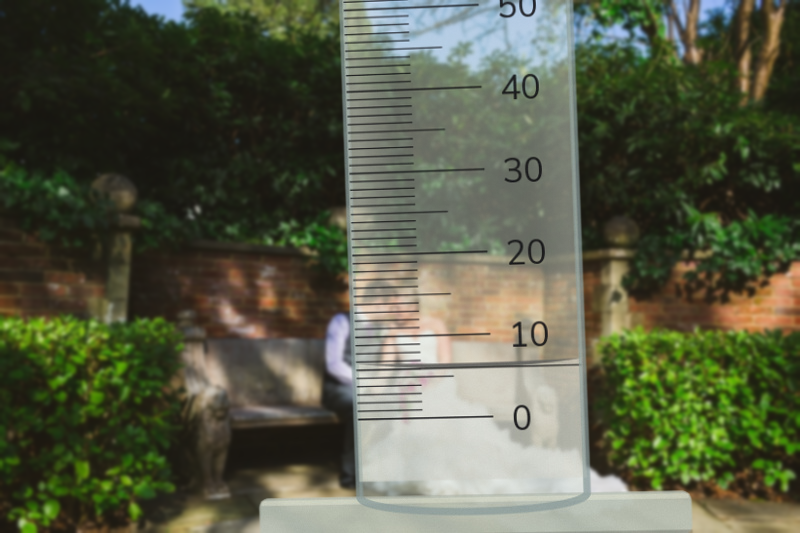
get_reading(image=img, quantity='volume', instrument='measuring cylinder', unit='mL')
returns 6 mL
